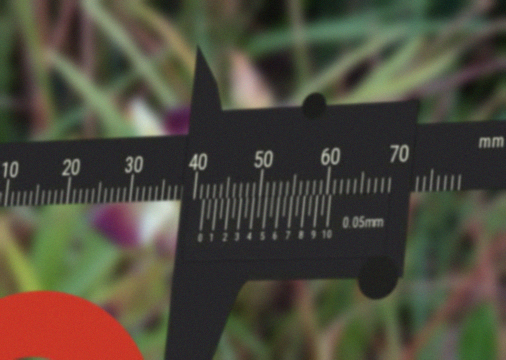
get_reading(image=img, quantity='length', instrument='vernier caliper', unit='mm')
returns 41.5 mm
